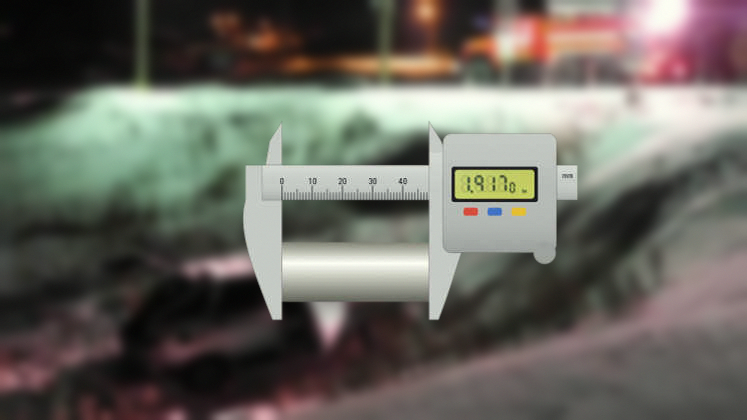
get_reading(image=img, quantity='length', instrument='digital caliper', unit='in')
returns 1.9170 in
